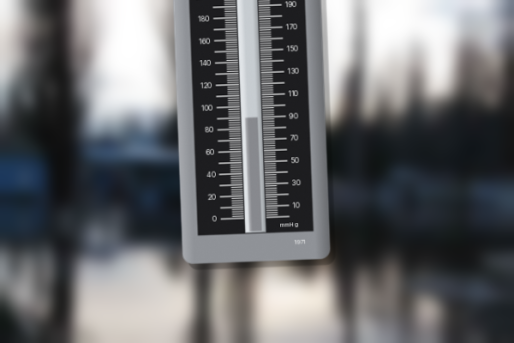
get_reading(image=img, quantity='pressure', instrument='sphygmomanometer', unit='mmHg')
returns 90 mmHg
